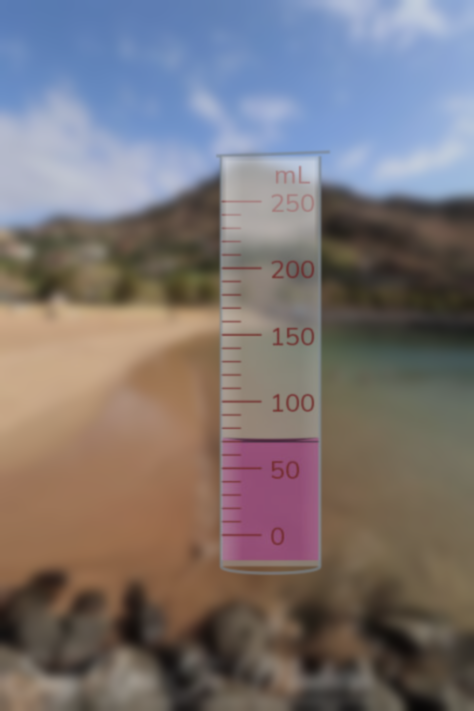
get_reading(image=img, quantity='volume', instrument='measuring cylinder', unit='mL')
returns 70 mL
